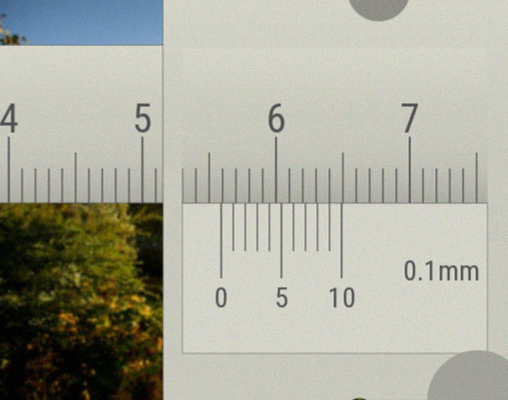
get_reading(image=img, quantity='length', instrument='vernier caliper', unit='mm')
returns 55.9 mm
